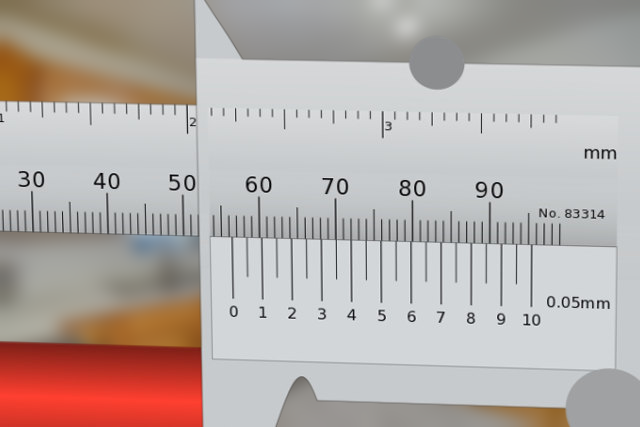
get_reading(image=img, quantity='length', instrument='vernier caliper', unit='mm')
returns 56.4 mm
